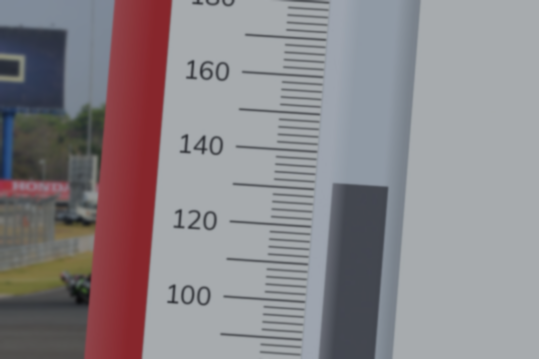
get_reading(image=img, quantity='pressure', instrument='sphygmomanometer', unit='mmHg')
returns 132 mmHg
